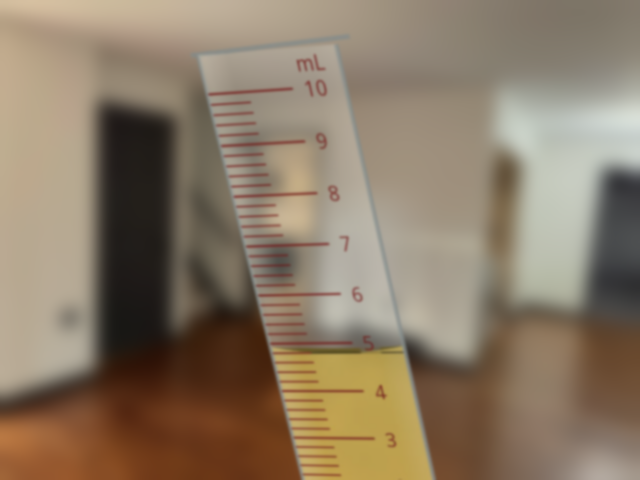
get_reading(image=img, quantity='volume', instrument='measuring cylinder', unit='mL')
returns 4.8 mL
